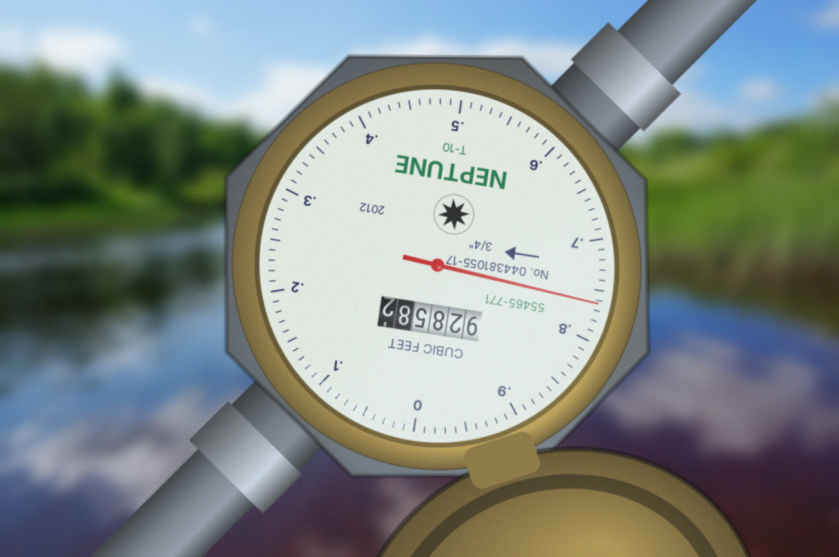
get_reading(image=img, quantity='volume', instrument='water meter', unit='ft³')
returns 928581.76 ft³
